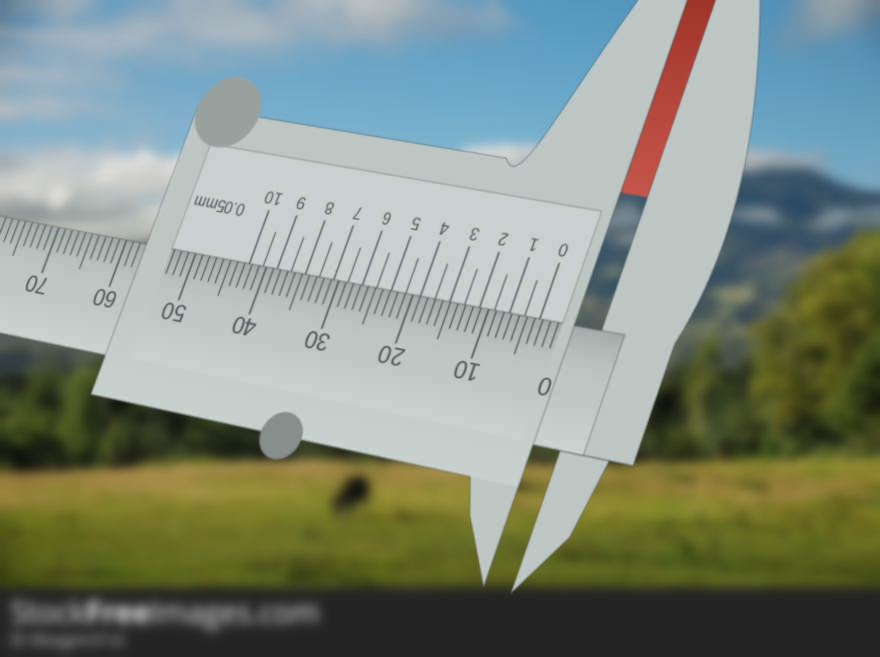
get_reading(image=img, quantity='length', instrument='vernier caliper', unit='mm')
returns 3.4 mm
